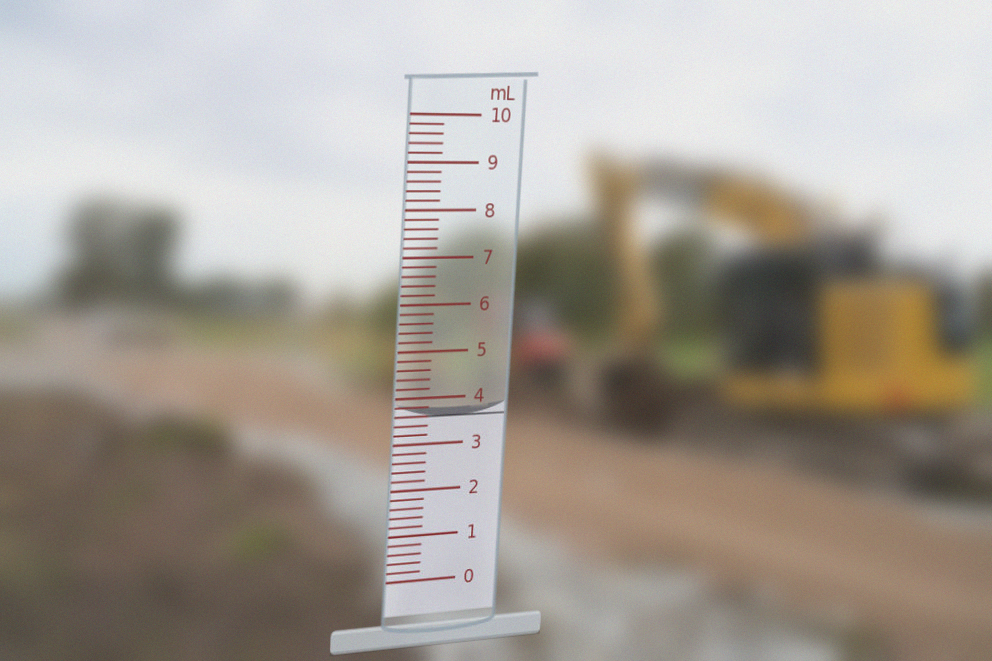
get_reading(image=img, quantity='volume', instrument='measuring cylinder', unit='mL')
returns 3.6 mL
